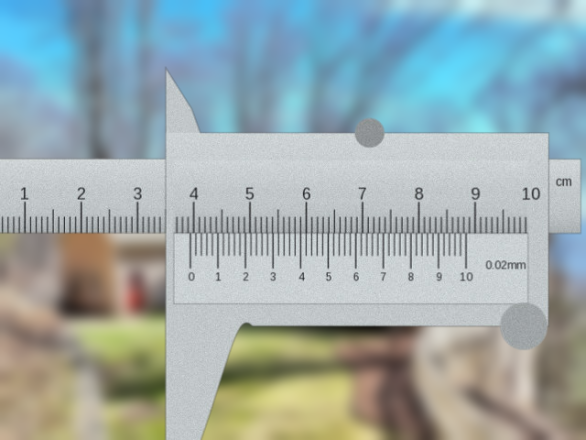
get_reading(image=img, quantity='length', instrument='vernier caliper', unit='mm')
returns 39.4 mm
